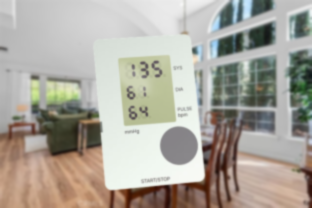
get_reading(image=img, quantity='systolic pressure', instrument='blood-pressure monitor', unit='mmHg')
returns 135 mmHg
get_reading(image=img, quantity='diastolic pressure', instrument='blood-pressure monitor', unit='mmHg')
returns 61 mmHg
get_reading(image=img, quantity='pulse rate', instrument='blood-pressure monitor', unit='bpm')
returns 64 bpm
